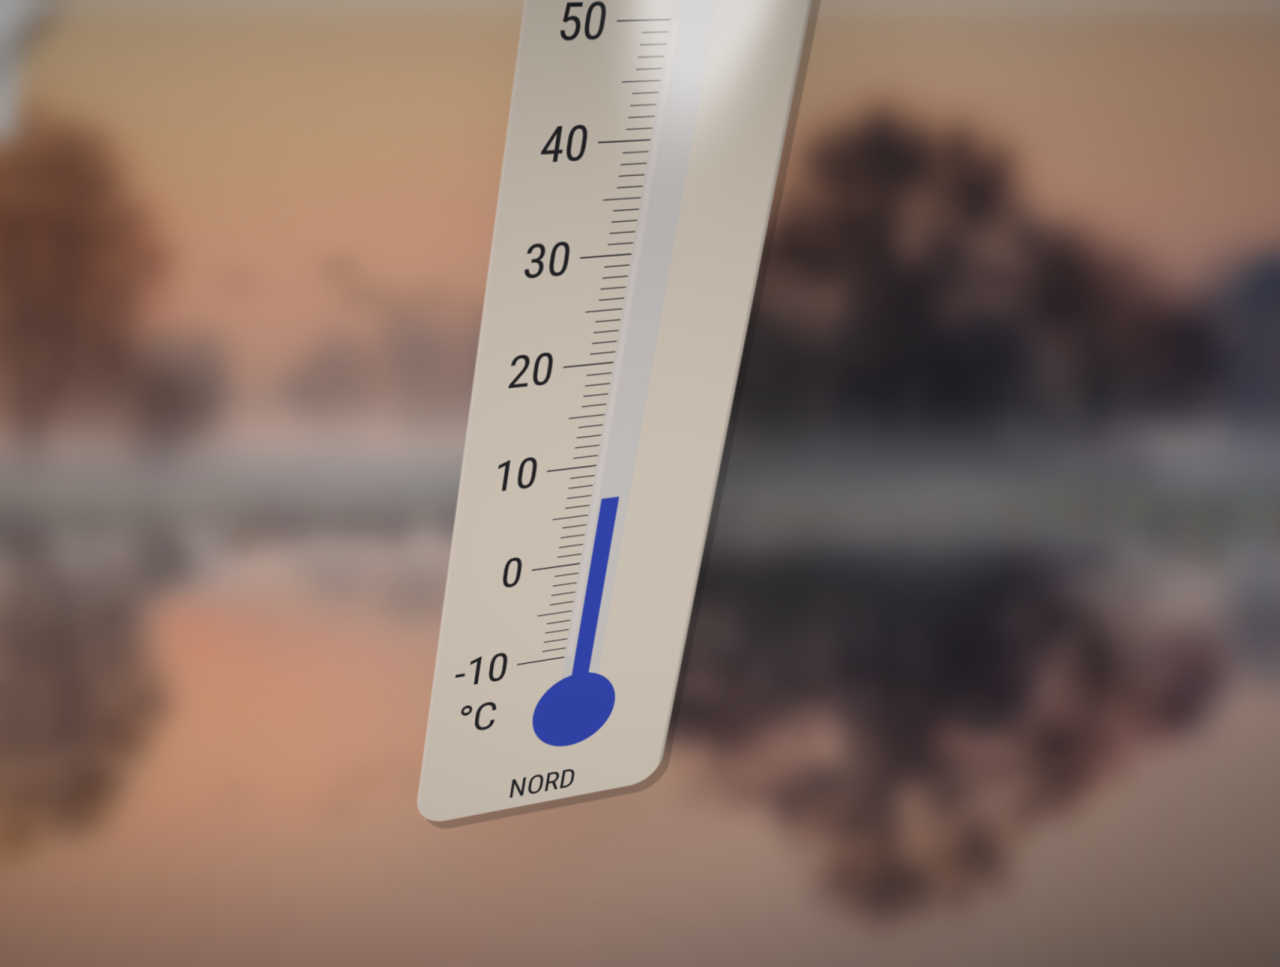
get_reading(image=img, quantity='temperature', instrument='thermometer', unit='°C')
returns 6.5 °C
